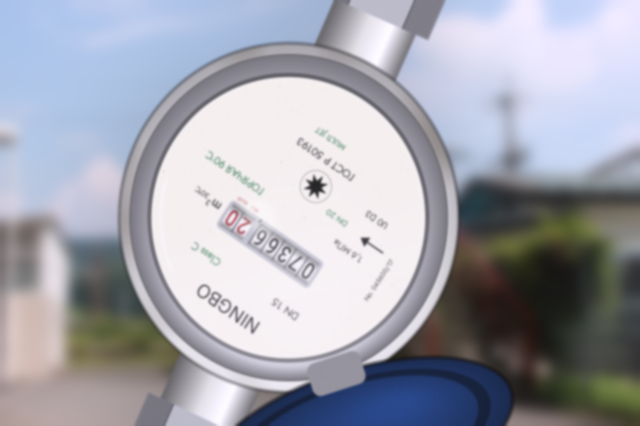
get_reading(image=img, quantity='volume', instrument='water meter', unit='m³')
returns 7366.20 m³
